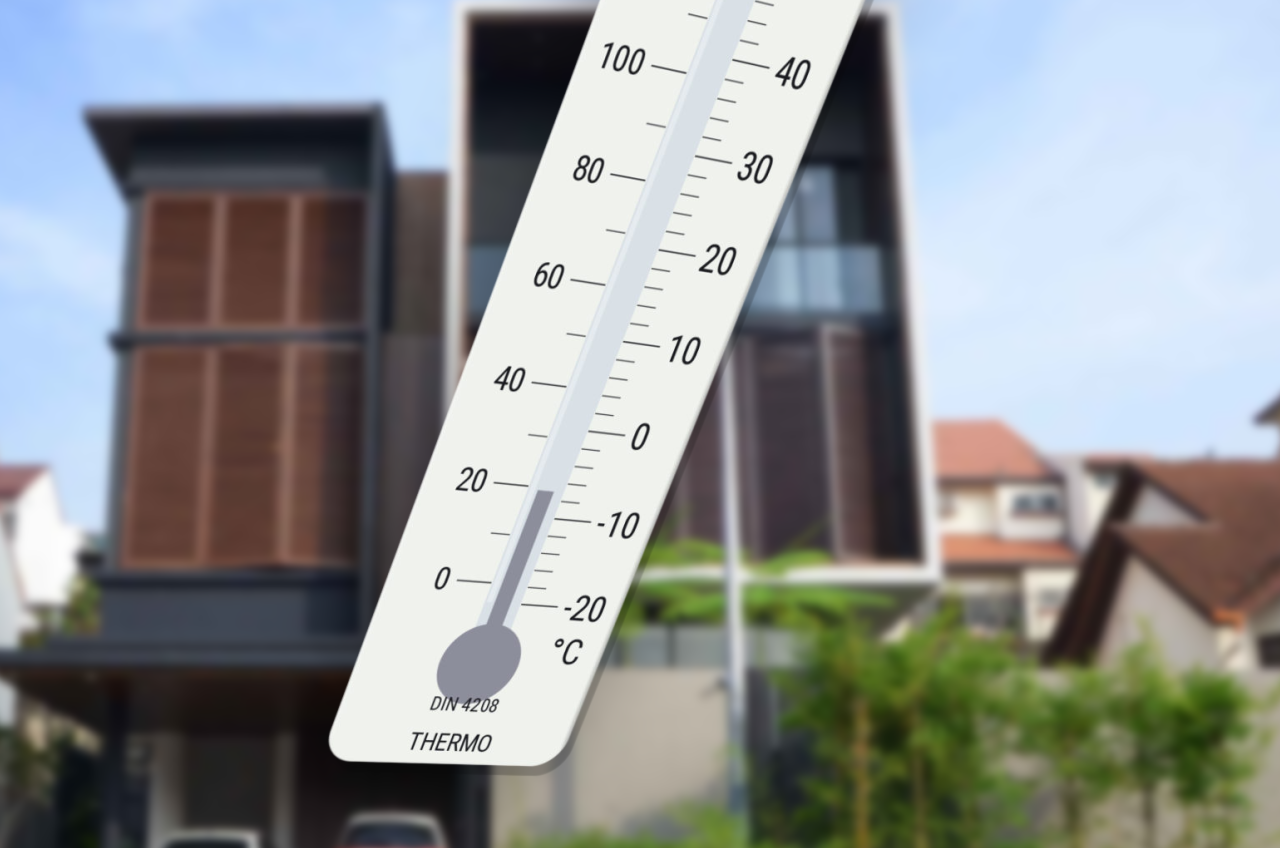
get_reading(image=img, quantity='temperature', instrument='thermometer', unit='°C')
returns -7 °C
